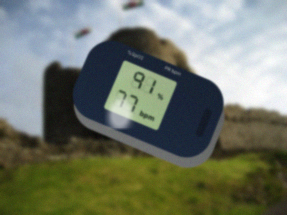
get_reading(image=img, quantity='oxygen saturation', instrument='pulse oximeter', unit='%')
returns 91 %
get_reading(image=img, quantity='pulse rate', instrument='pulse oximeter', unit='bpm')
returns 77 bpm
